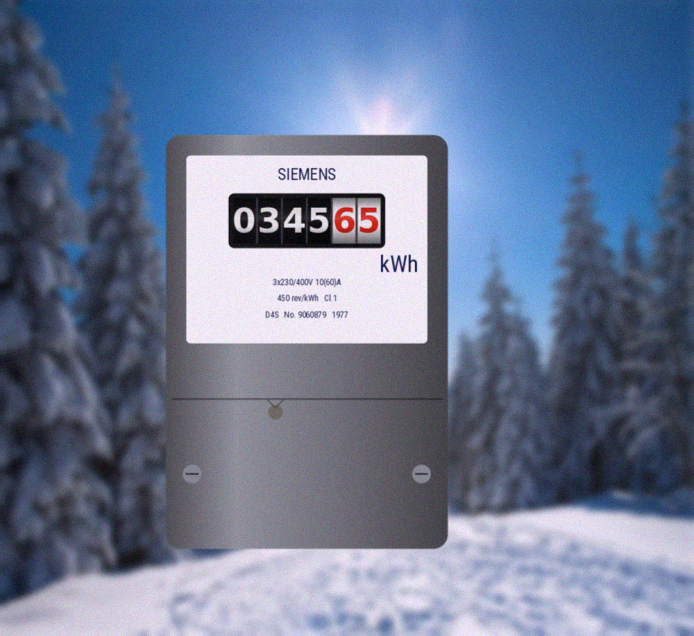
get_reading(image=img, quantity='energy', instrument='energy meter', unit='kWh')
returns 345.65 kWh
